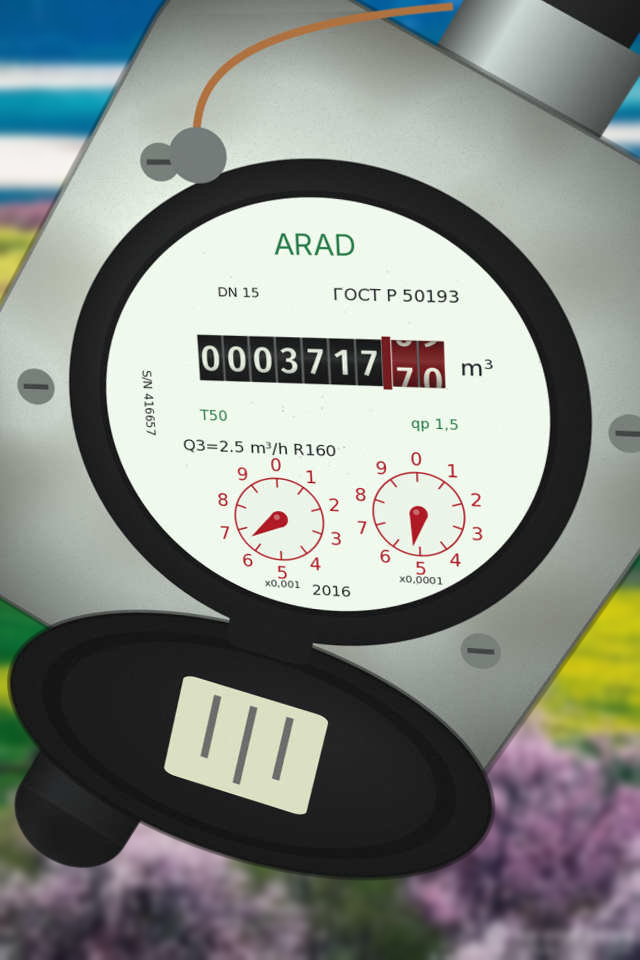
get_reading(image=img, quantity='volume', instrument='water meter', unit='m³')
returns 3717.6965 m³
